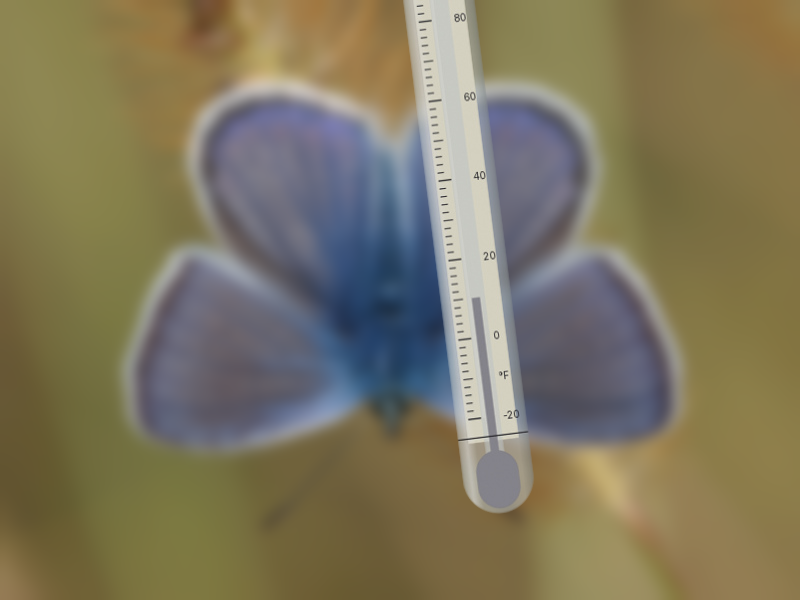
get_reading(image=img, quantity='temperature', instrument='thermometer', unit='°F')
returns 10 °F
